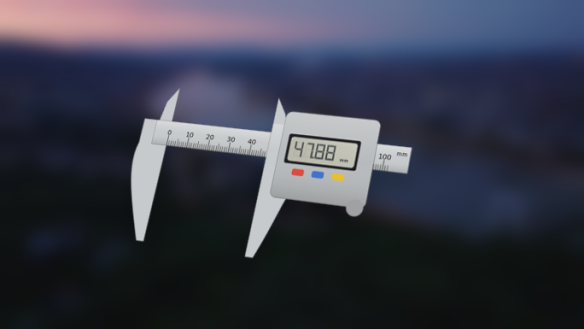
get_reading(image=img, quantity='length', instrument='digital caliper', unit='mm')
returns 47.88 mm
